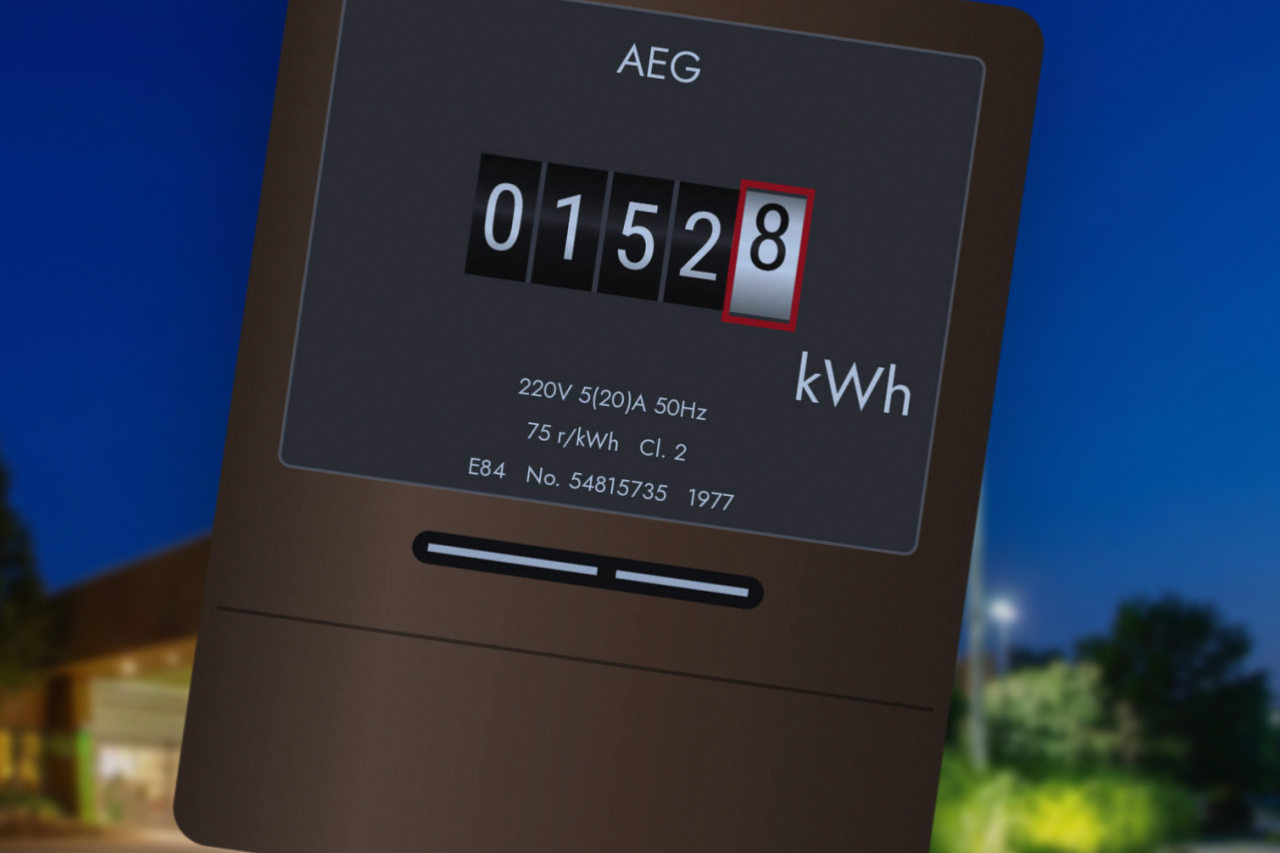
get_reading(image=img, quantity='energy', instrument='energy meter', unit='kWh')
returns 152.8 kWh
